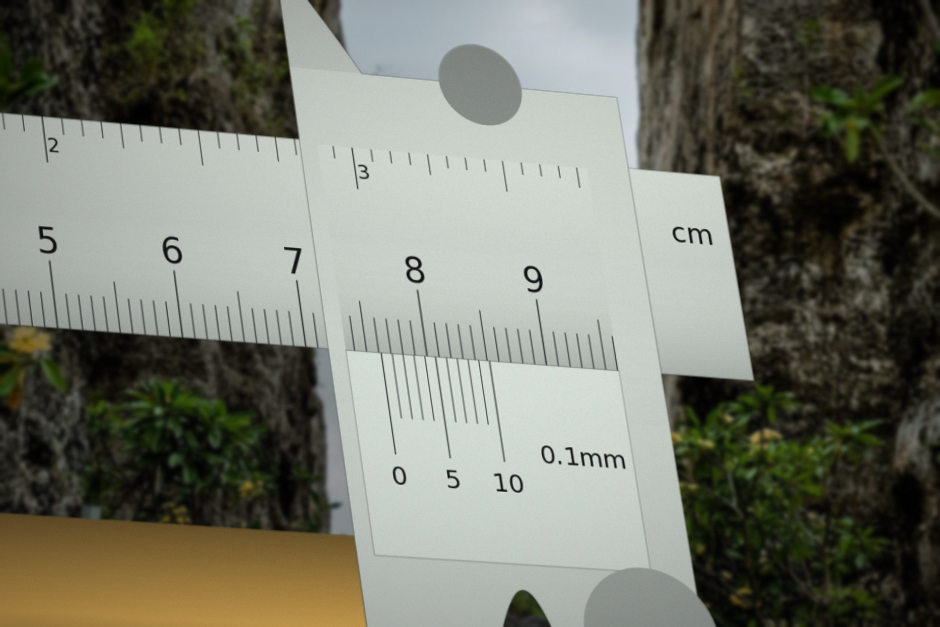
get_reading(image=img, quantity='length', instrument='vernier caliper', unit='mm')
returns 76.2 mm
